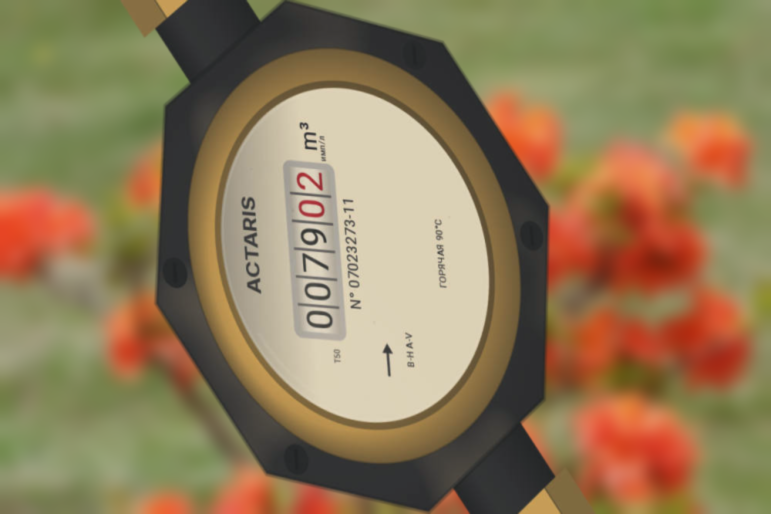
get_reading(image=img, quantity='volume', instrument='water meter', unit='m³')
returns 79.02 m³
